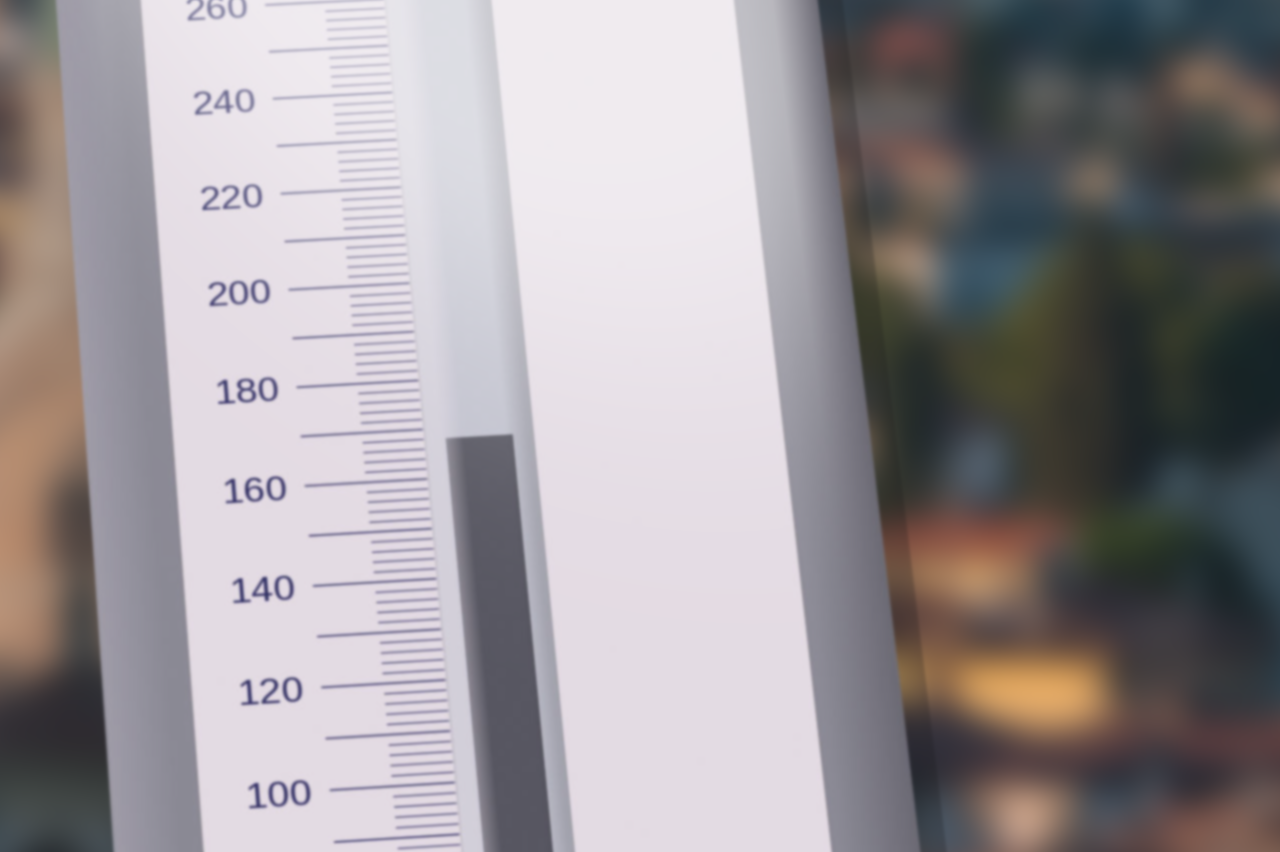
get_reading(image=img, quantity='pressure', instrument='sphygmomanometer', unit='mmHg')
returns 168 mmHg
